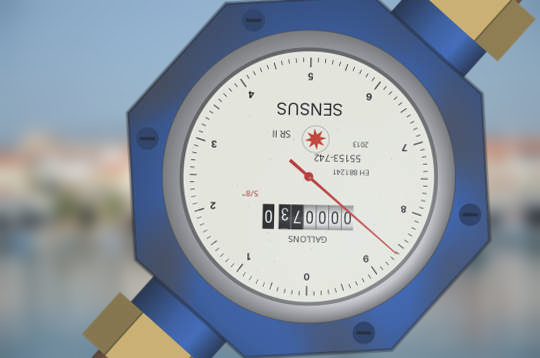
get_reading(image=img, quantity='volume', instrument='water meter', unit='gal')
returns 728.6 gal
